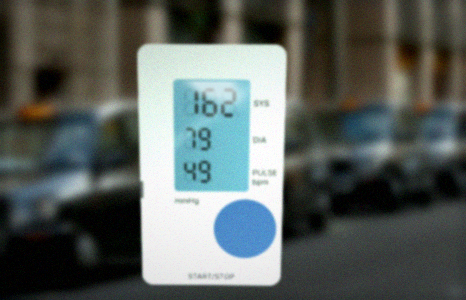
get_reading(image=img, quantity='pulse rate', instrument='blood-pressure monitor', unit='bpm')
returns 49 bpm
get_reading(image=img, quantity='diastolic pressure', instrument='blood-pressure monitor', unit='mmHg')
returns 79 mmHg
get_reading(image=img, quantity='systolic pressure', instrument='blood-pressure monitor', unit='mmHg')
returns 162 mmHg
